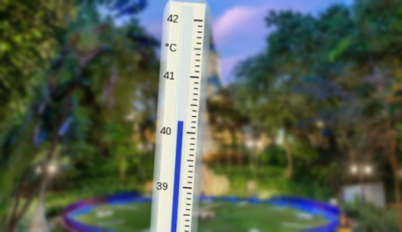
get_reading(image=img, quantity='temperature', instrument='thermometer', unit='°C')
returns 40.2 °C
